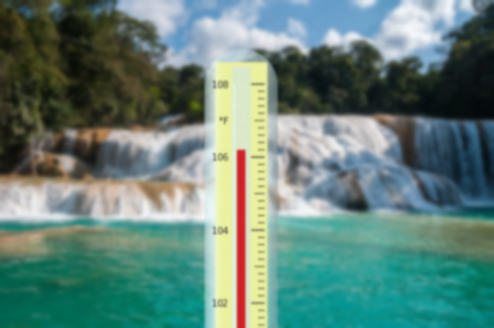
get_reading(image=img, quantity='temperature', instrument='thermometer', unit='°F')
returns 106.2 °F
